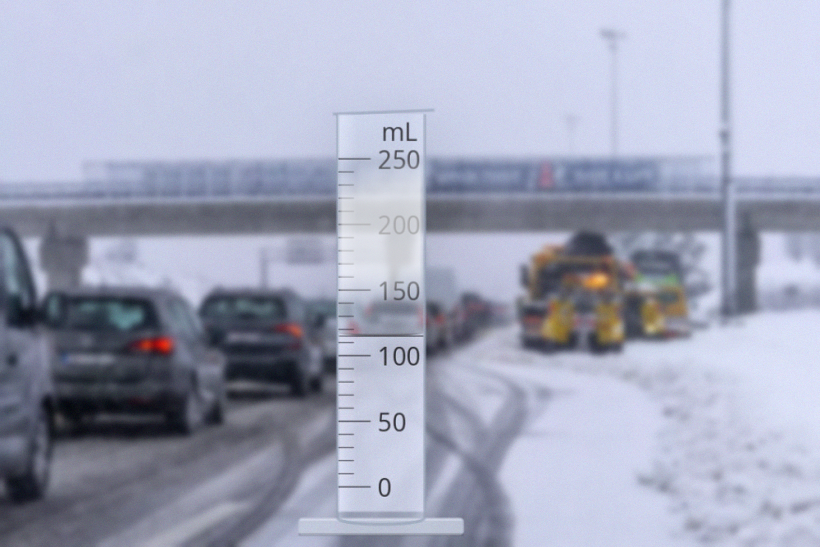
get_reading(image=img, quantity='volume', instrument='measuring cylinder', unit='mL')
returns 115 mL
